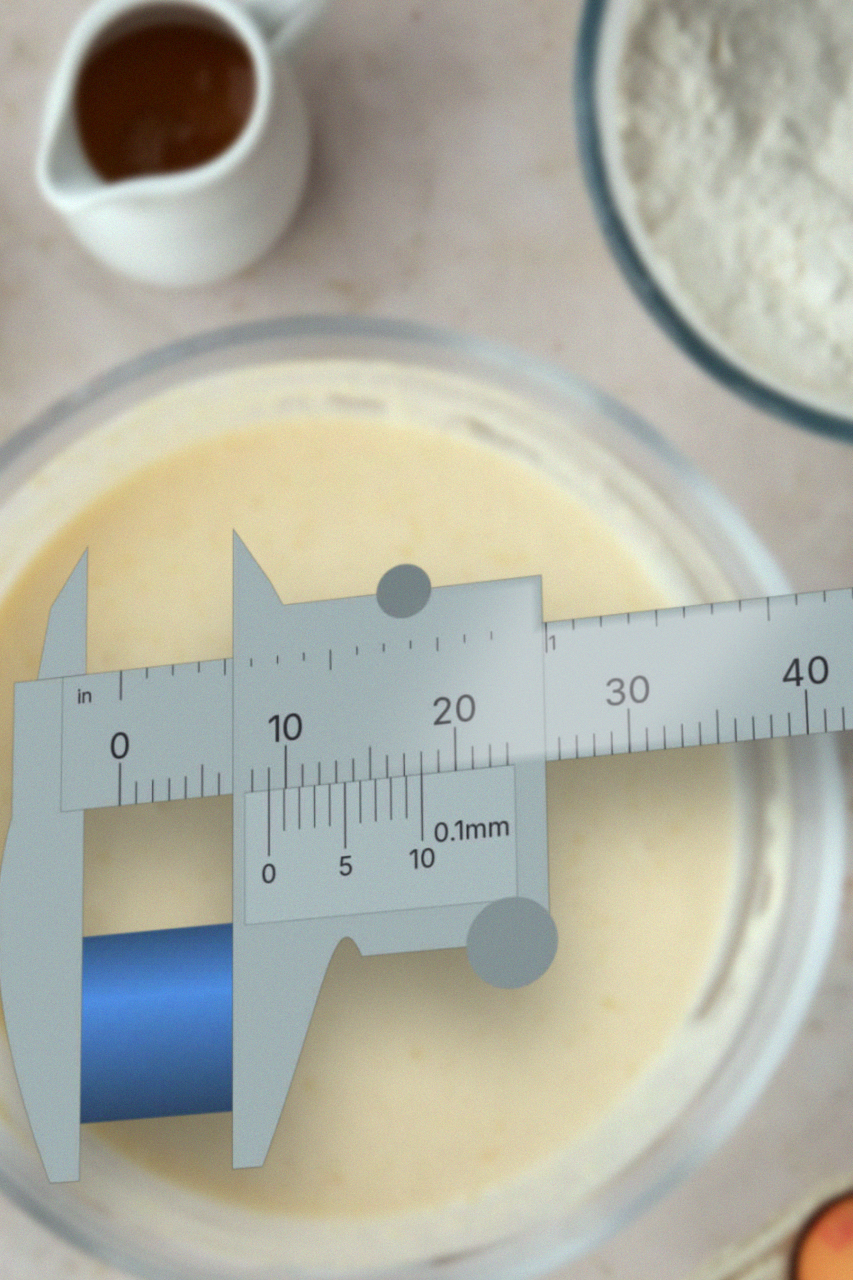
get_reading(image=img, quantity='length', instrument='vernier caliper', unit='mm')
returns 9.0 mm
